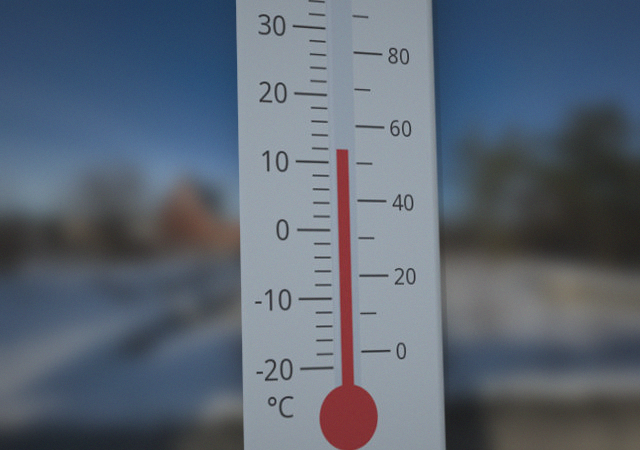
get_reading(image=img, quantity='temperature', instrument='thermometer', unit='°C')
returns 12 °C
